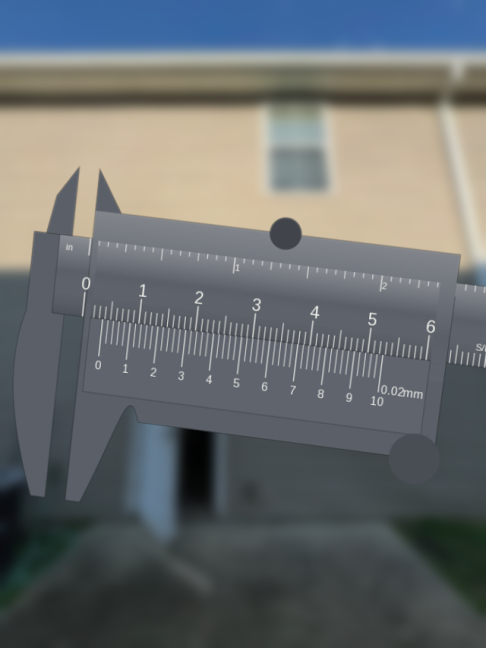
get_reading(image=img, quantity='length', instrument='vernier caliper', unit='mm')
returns 3.6 mm
